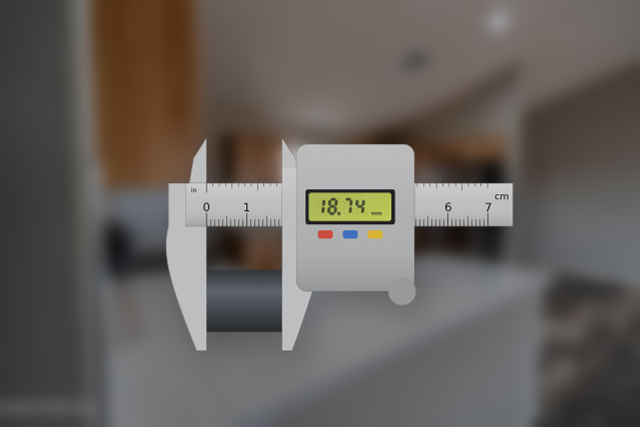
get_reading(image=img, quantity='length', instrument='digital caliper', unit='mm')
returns 18.74 mm
